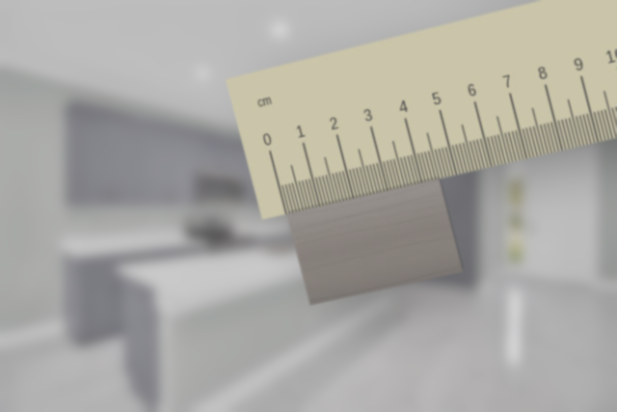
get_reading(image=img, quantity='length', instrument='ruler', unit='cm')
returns 4.5 cm
